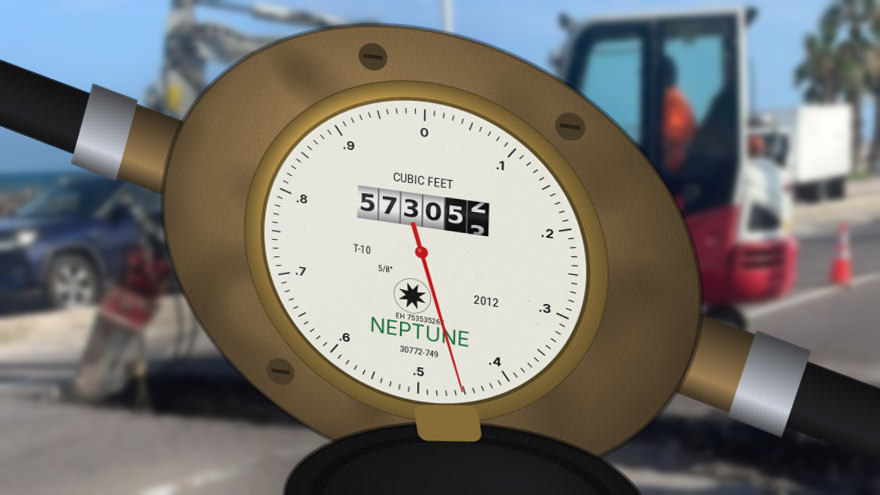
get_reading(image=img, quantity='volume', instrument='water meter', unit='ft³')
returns 573052.45 ft³
